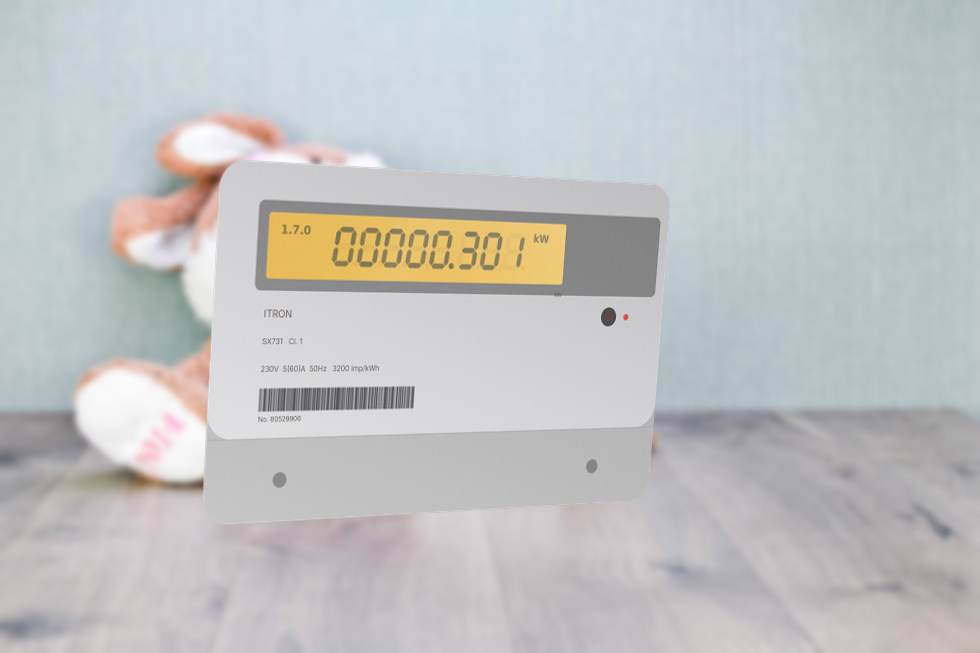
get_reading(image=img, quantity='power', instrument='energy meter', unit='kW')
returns 0.301 kW
